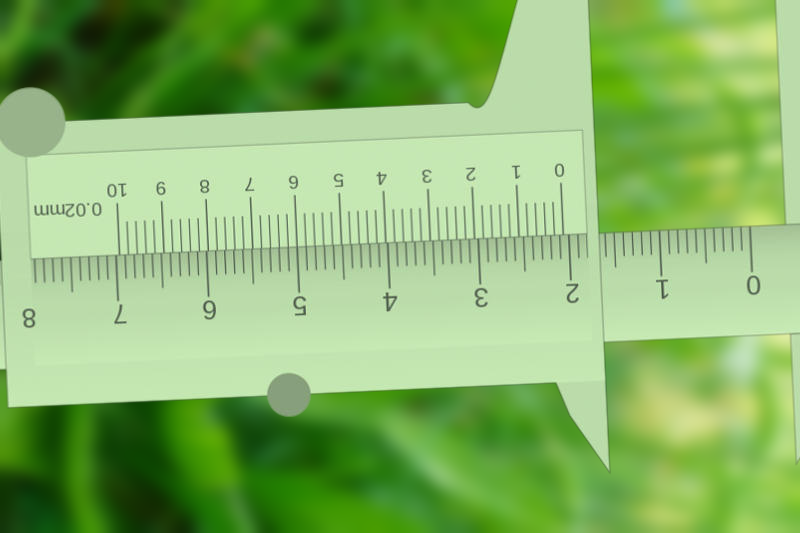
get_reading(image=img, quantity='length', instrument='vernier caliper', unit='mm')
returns 20.6 mm
